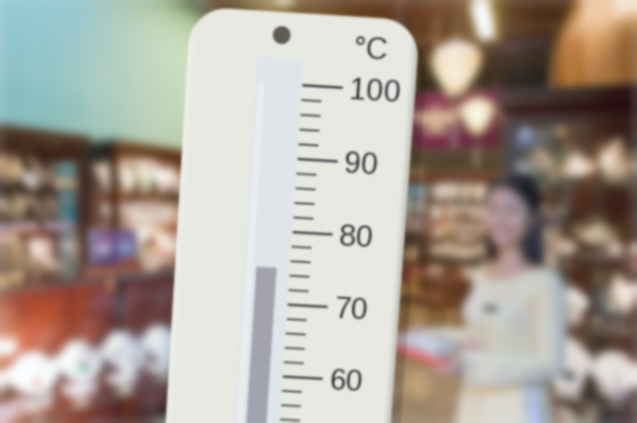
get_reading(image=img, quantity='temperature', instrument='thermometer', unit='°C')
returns 75 °C
